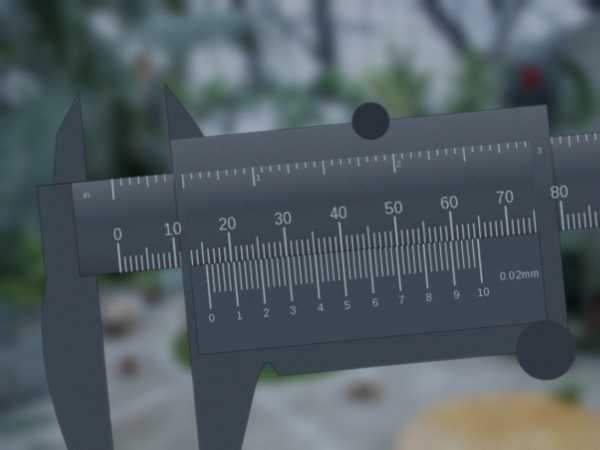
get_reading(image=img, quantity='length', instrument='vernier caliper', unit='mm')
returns 15.5 mm
